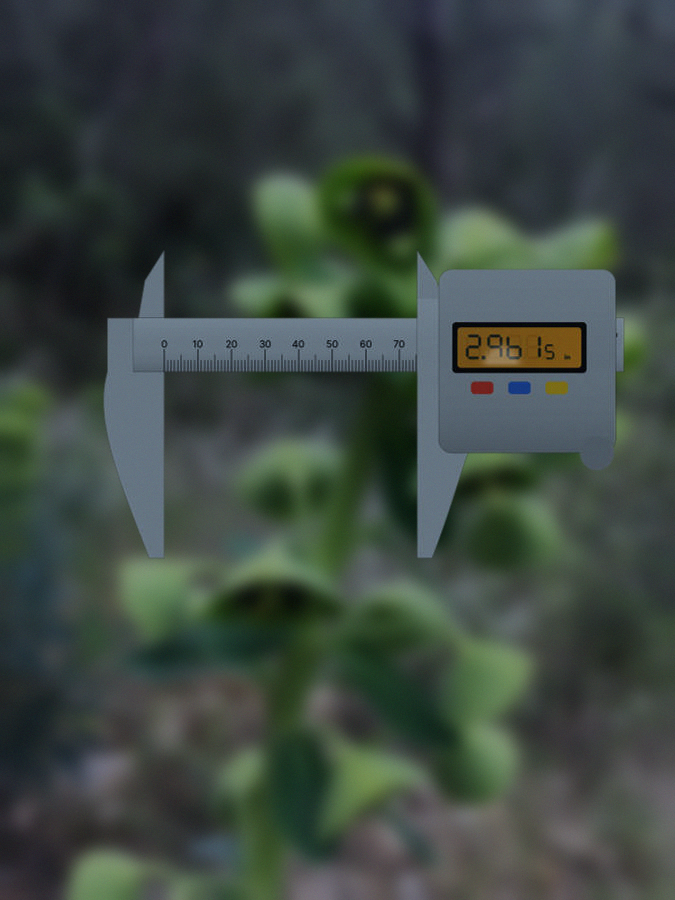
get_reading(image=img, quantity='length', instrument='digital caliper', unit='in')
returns 2.9615 in
